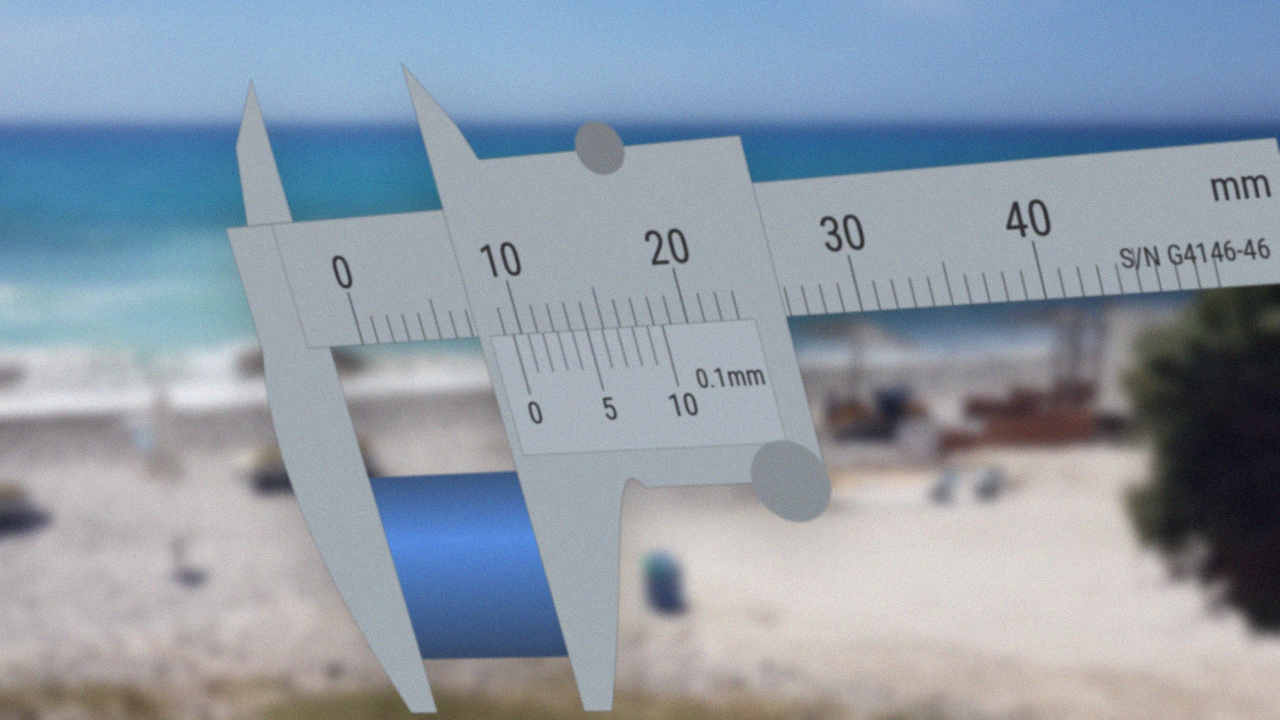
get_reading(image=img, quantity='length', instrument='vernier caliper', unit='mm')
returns 9.5 mm
